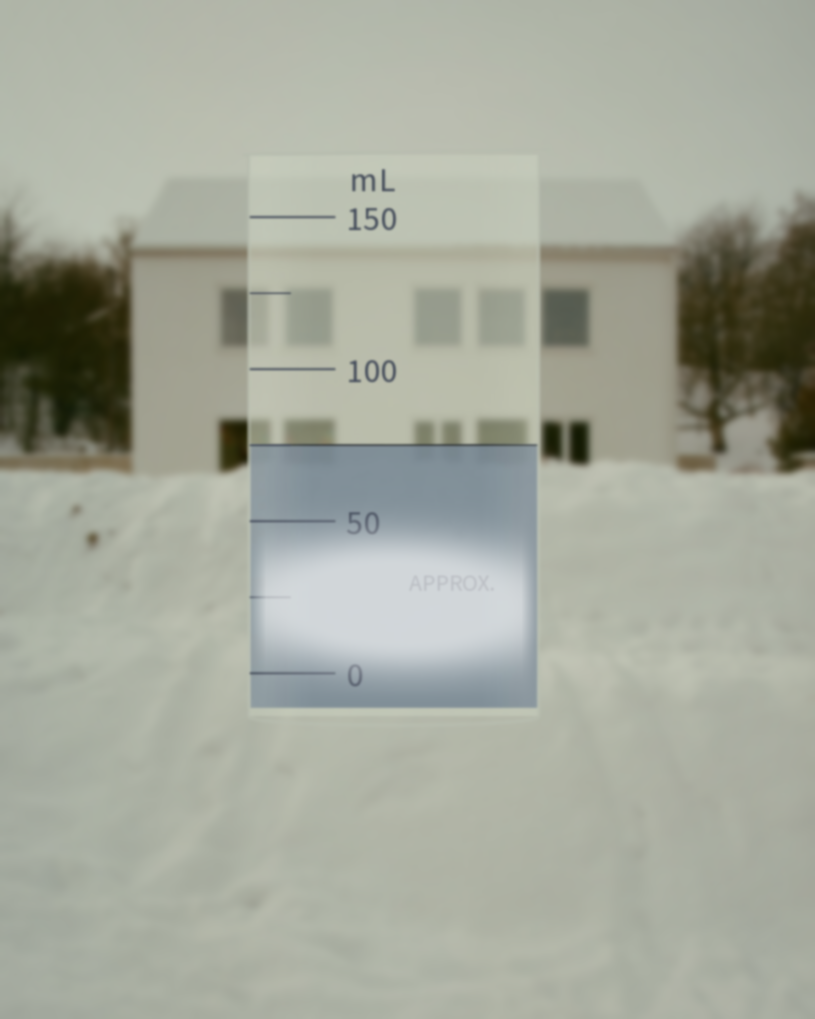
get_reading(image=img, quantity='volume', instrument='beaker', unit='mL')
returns 75 mL
